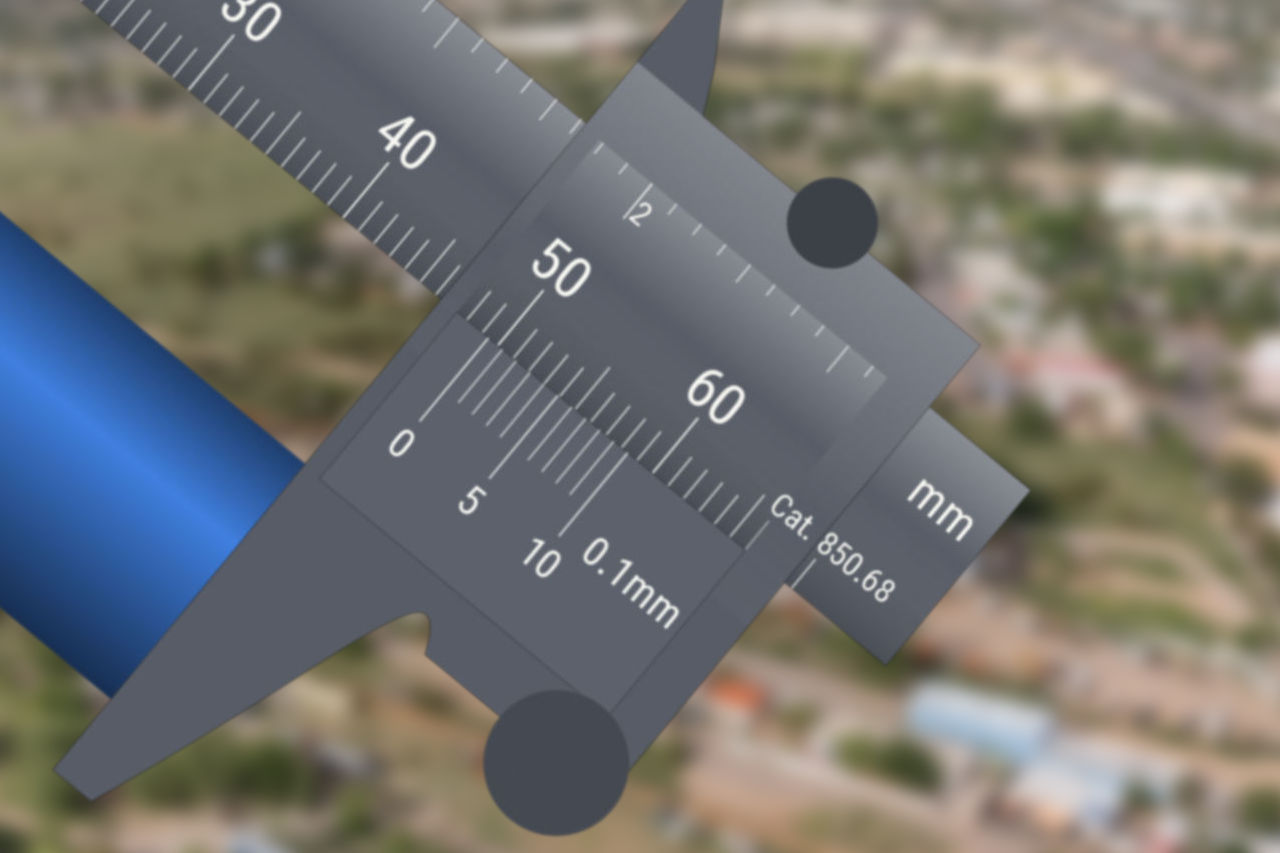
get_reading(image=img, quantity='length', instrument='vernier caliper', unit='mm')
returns 49.4 mm
